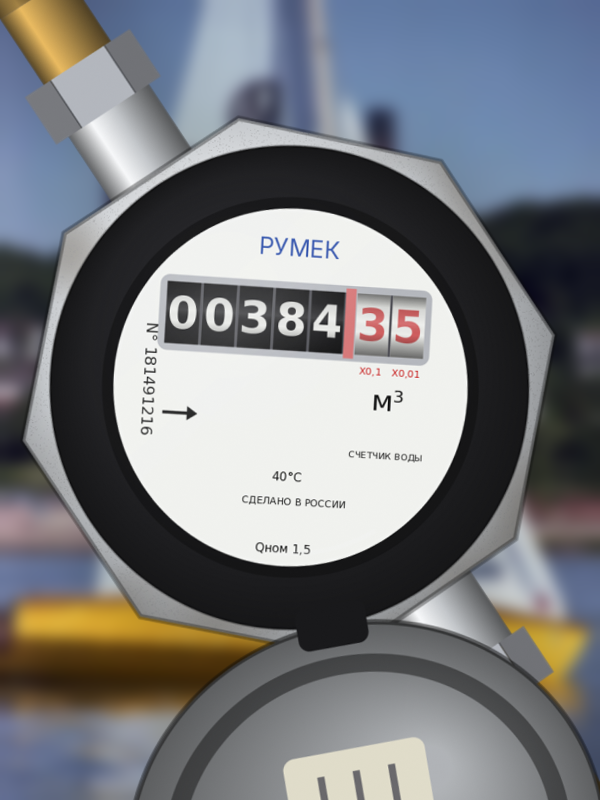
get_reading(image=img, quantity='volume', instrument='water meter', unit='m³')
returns 384.35 m³
